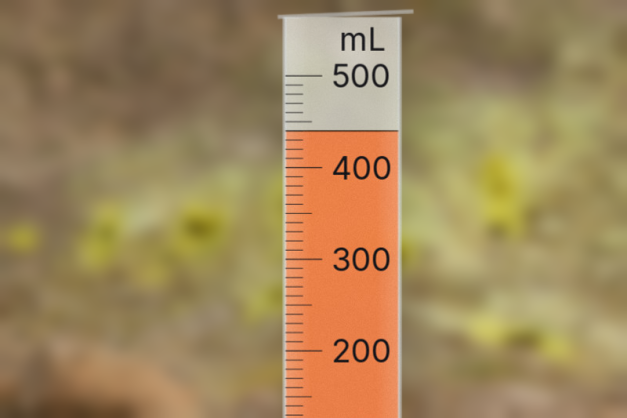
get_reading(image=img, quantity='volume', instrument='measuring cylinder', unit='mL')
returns 440 mL
